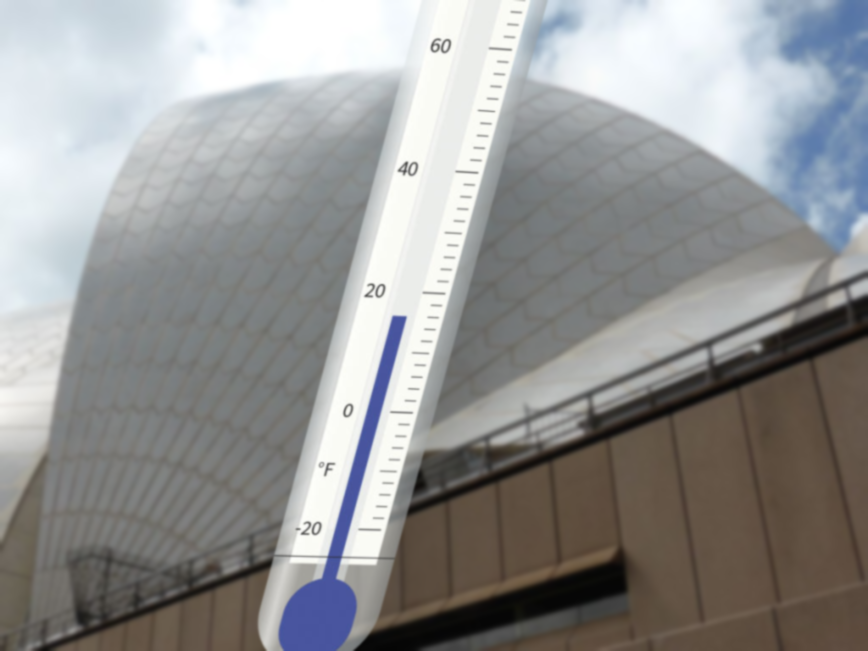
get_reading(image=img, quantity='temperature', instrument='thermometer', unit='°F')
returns 16 °F
